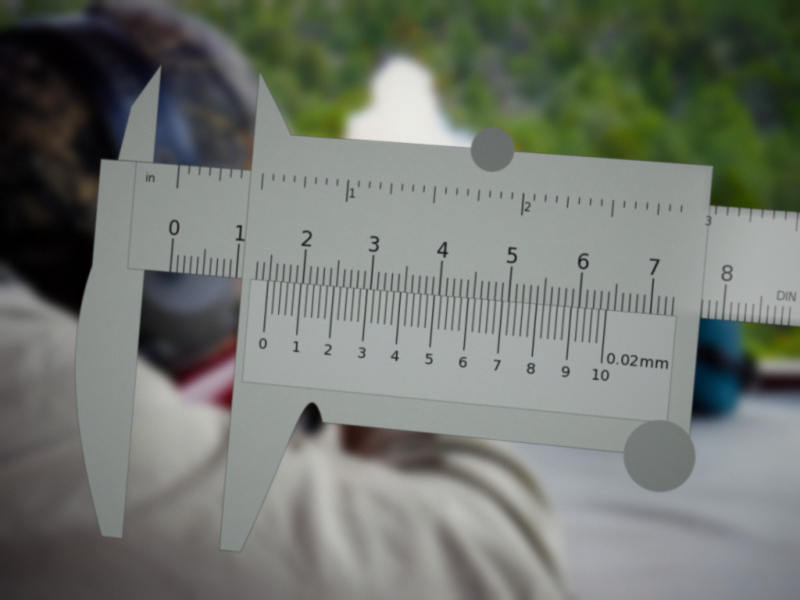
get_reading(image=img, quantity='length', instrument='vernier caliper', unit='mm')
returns 14.8 mm
